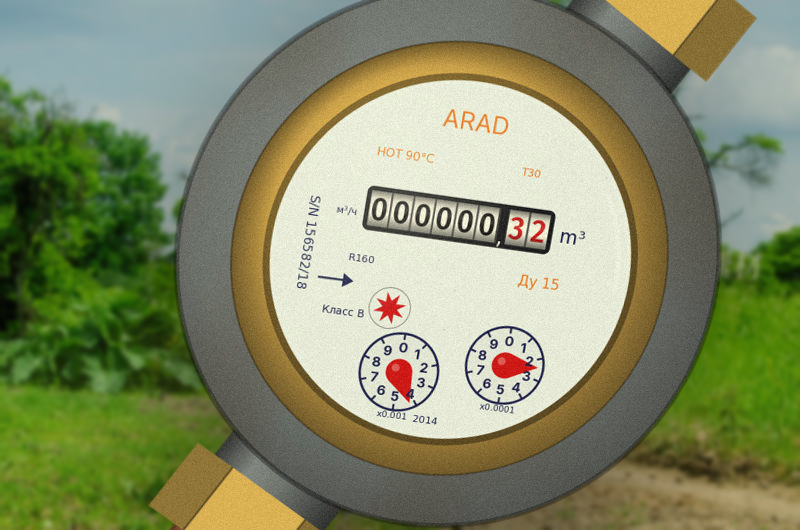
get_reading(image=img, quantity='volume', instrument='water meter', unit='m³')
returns 0.3242 m³
